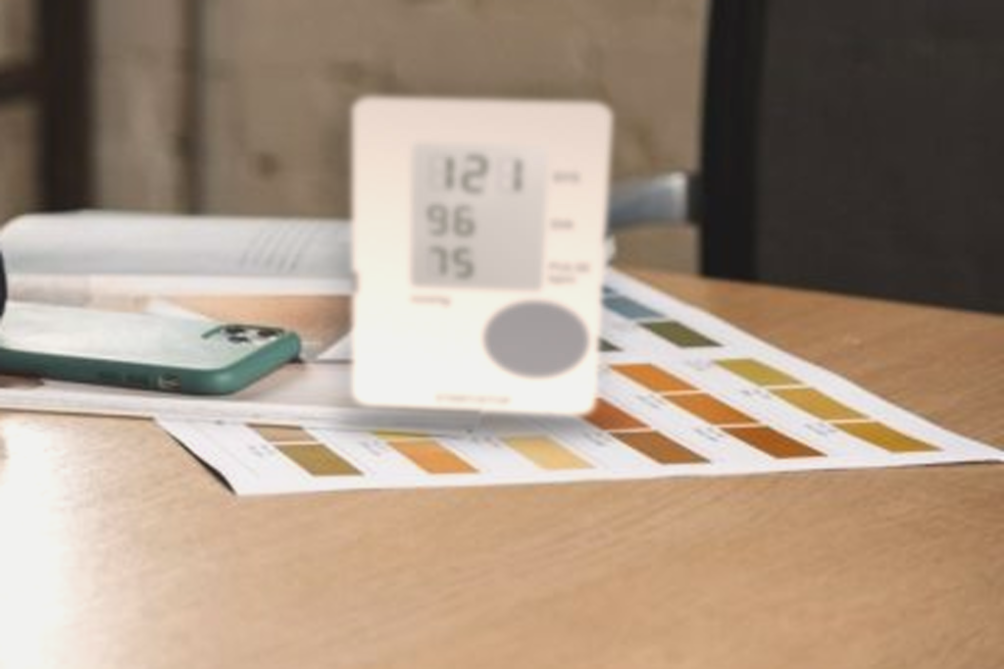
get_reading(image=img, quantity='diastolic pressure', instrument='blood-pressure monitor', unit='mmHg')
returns 96 mmHg
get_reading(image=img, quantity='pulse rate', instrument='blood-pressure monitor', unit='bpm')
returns 75 bpm
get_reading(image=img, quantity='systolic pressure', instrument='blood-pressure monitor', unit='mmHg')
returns 121 mmHg
